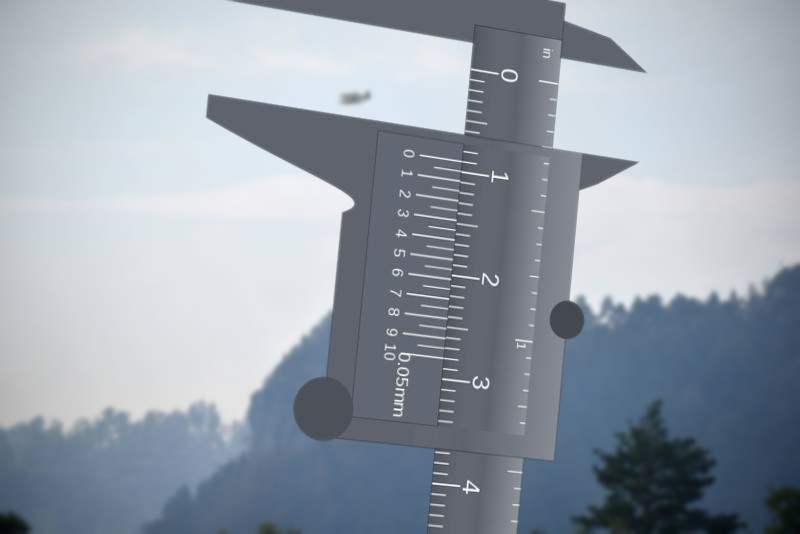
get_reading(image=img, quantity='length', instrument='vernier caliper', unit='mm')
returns 9.0 mm
